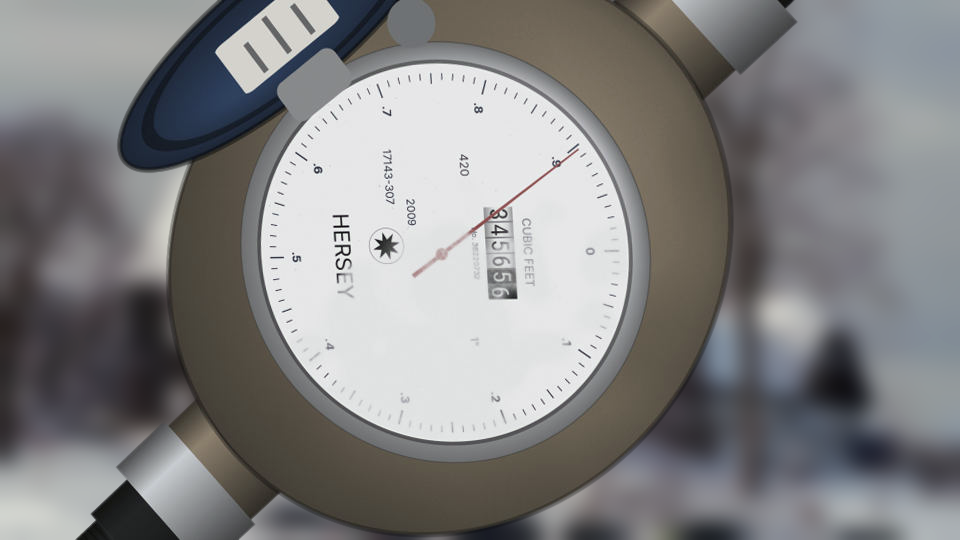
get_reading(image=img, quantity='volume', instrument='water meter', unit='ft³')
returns 345655.90 ft³
